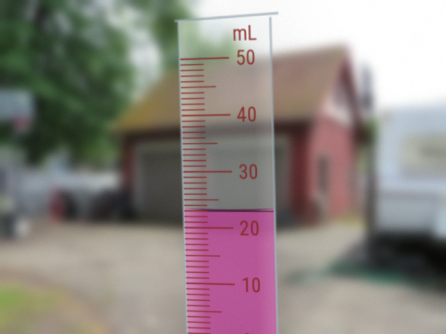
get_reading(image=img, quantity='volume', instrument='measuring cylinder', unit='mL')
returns 23 mL
